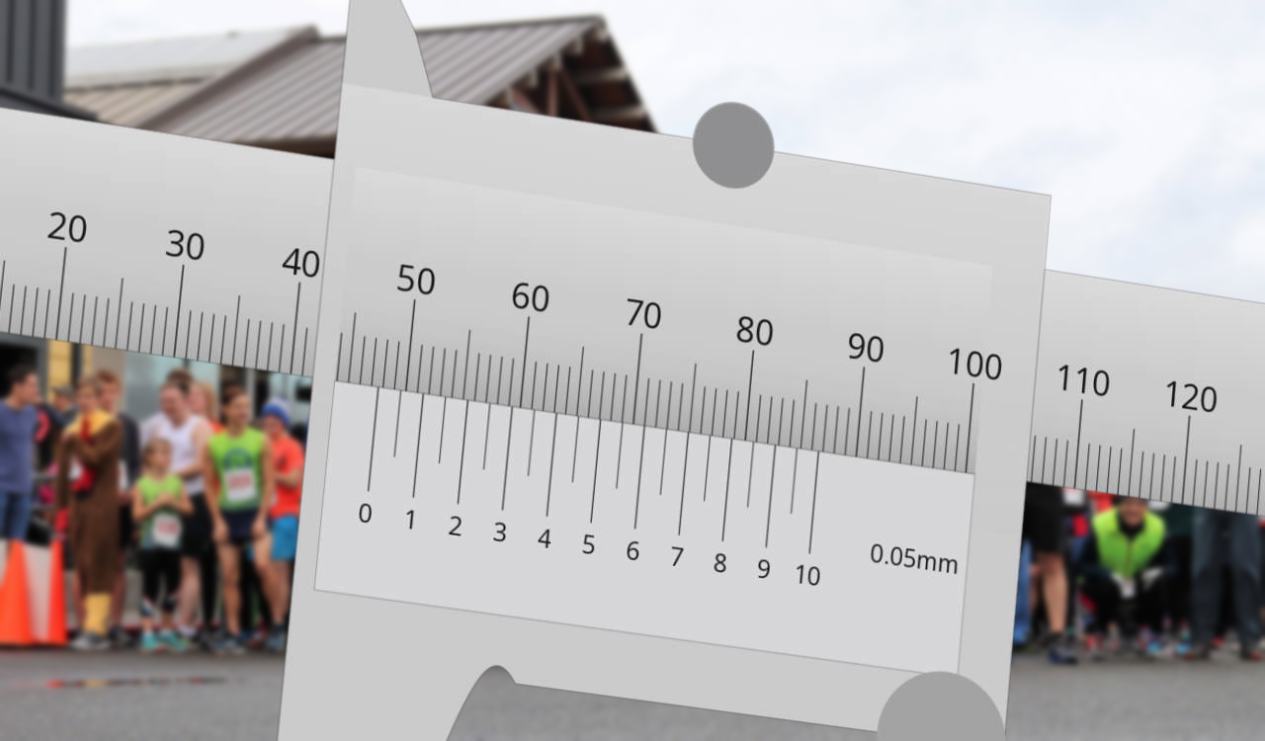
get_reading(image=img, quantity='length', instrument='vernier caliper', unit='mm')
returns 47.6 mm
